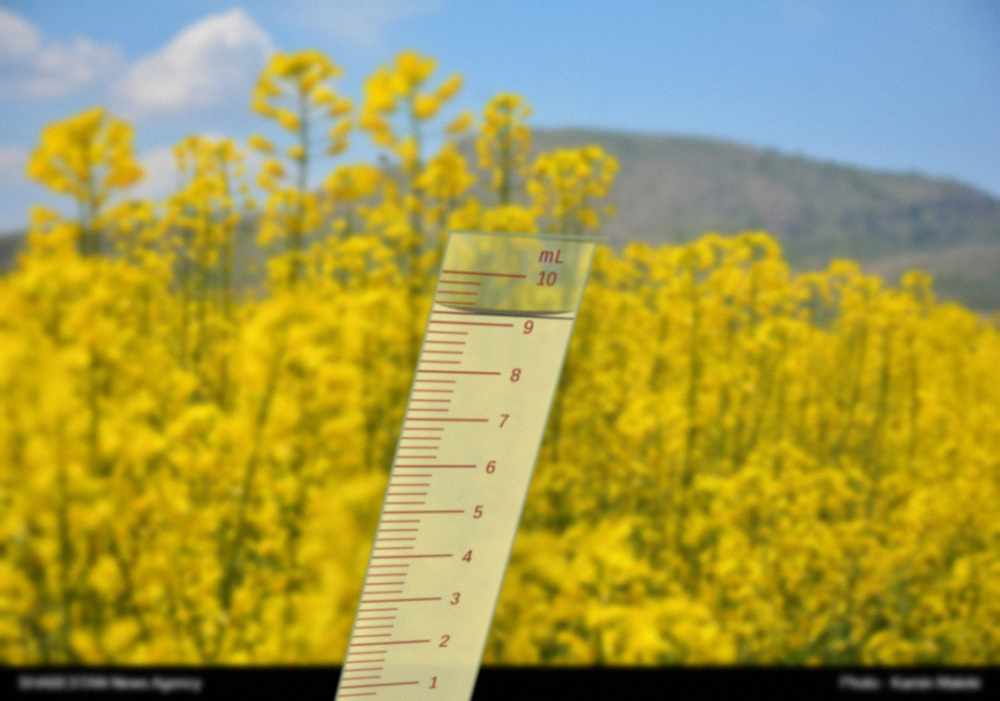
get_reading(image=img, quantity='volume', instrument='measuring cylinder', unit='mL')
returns 9.2 mL
